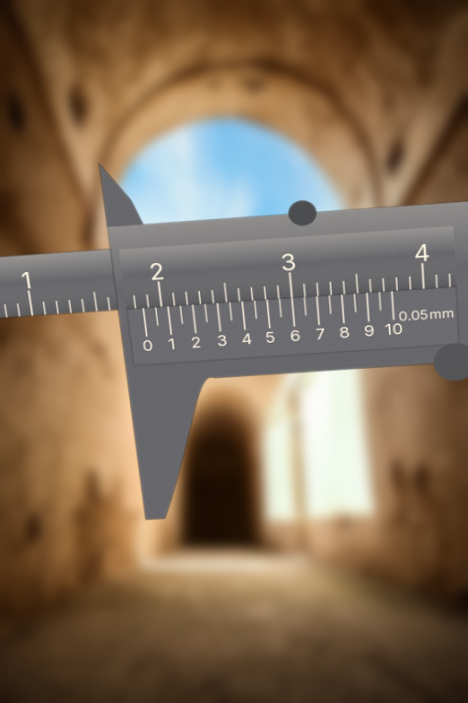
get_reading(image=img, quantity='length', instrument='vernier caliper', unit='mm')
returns 18.6 mm
